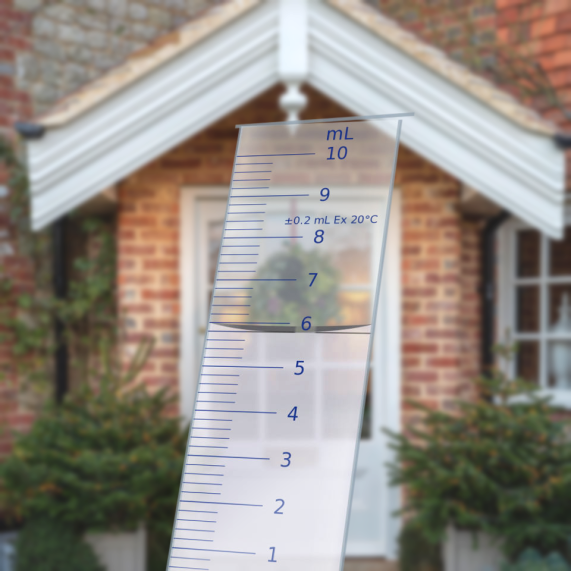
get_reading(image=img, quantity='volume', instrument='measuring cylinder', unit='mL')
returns 5.8 mL
